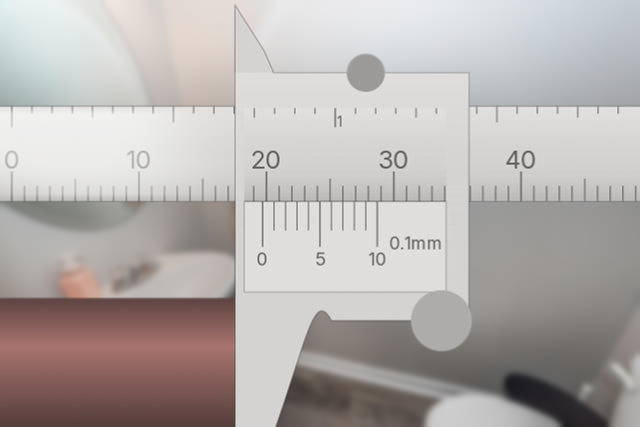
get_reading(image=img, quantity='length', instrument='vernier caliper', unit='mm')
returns 19.7 mm
